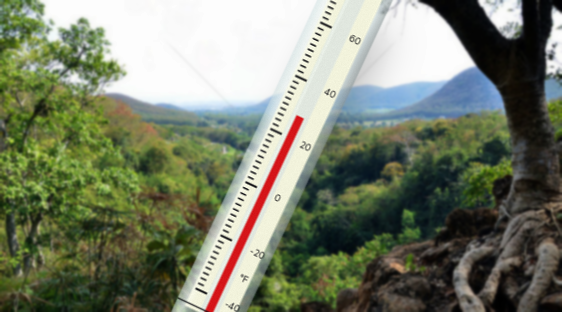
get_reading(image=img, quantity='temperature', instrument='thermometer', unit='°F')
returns 28 °F
